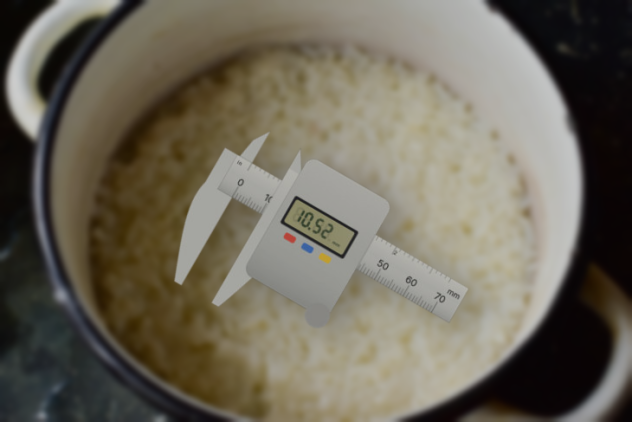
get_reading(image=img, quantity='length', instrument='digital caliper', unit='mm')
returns 10.52 mm
